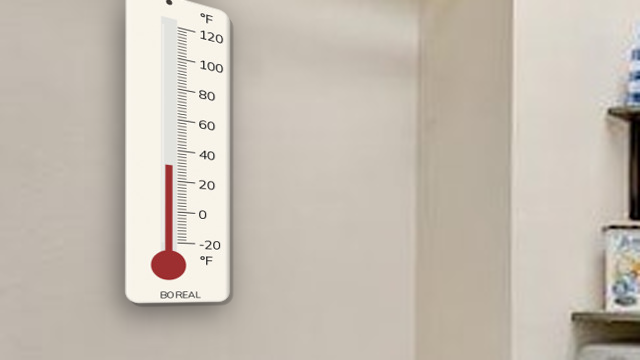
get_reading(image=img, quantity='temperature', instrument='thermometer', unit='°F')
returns 30 °F
